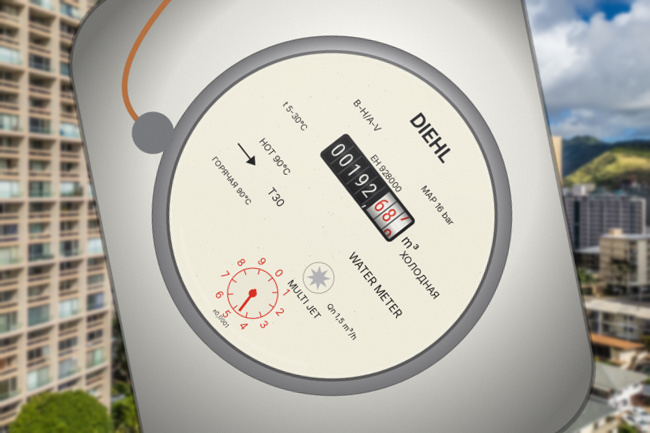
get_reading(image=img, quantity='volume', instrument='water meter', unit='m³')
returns 192.6874 m³
